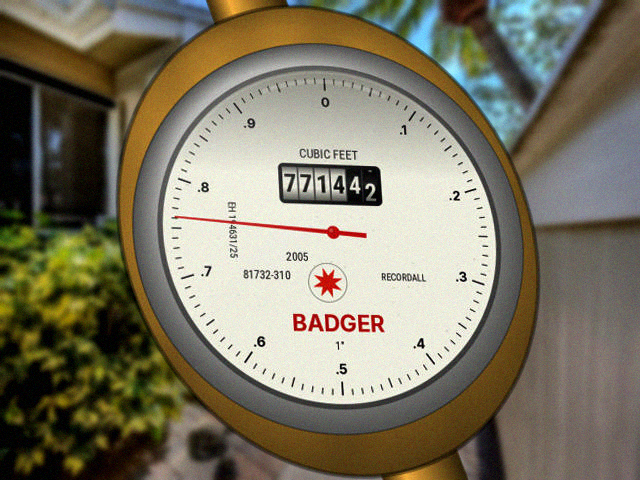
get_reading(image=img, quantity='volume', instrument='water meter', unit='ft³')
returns 771441.76 ft³
